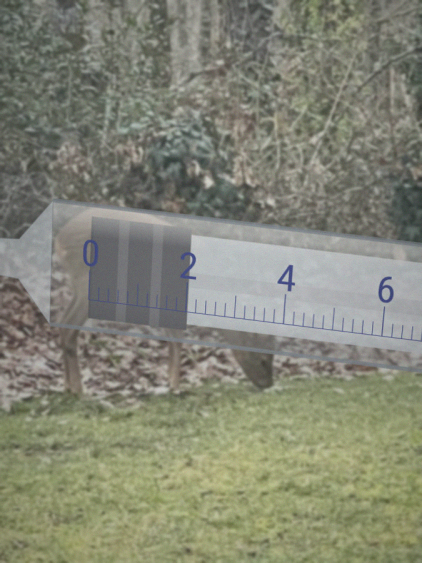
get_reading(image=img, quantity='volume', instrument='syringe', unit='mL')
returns 0 mL
